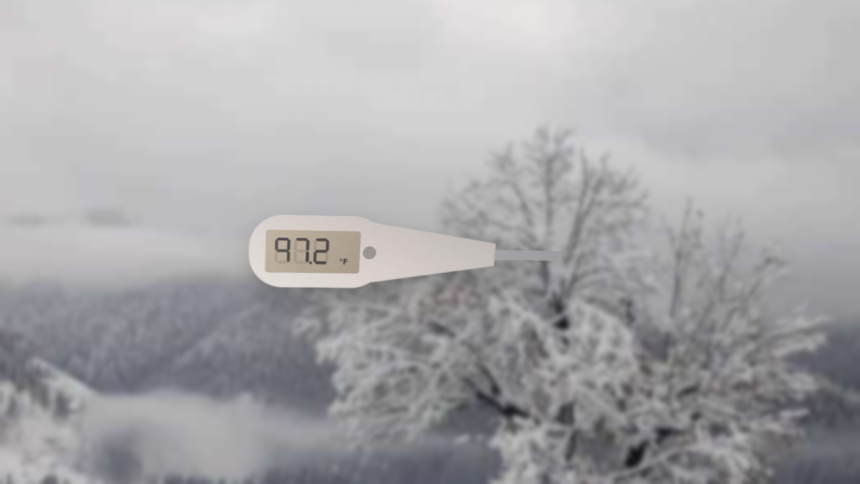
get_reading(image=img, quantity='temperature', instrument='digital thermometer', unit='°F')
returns 97.2 °F
